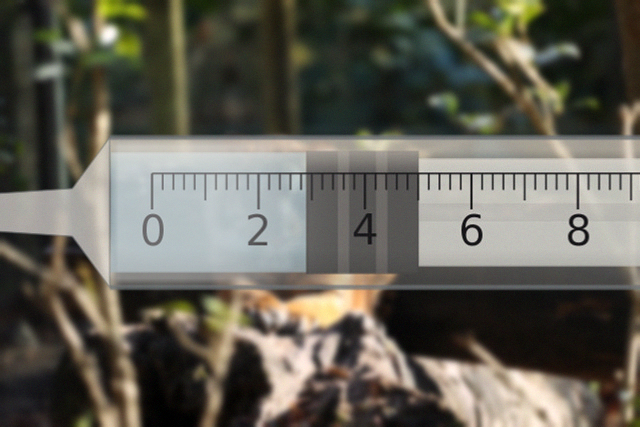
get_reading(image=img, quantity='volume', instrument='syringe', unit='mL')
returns 2.9 mL
